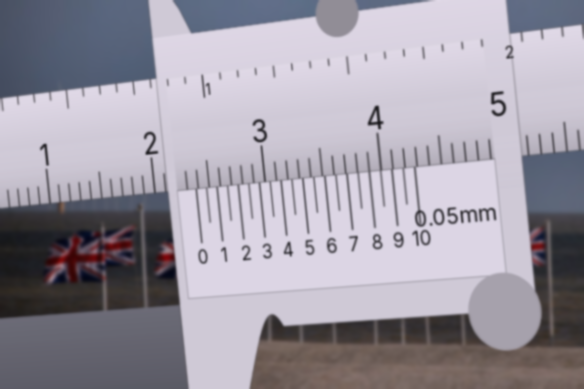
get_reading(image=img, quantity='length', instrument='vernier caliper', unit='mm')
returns 23.8 mm
